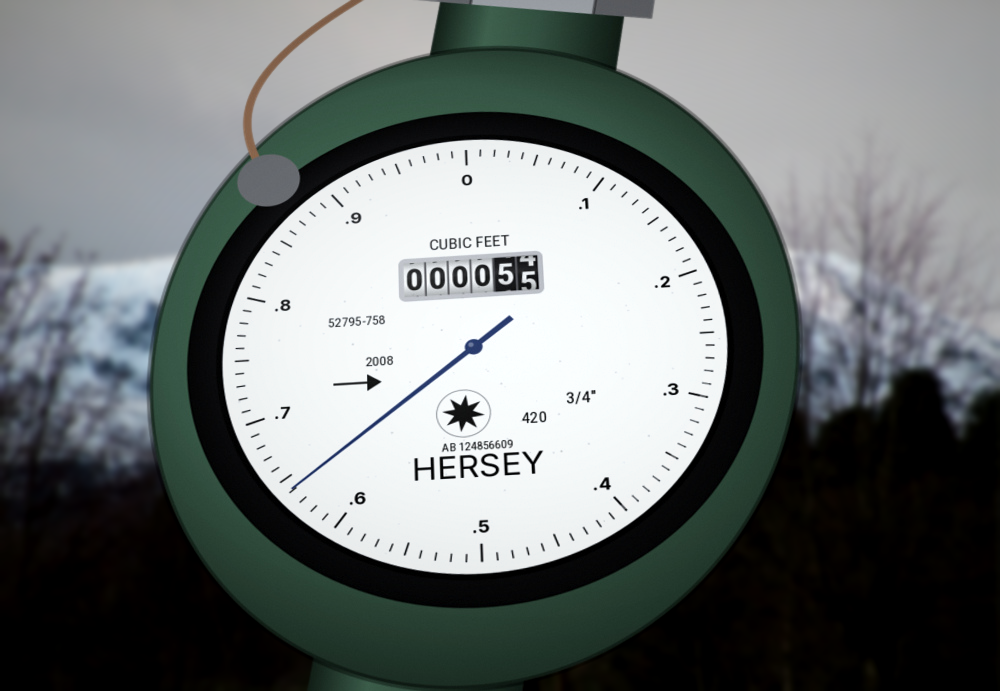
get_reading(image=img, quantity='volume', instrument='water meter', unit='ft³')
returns 54.64 ft³
